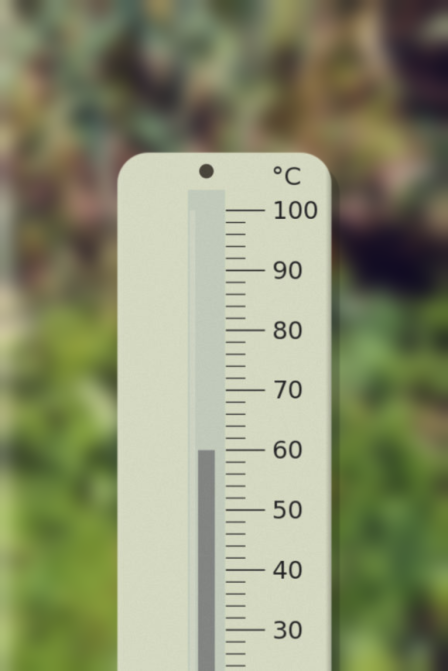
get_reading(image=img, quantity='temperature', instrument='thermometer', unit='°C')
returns 60 °C
